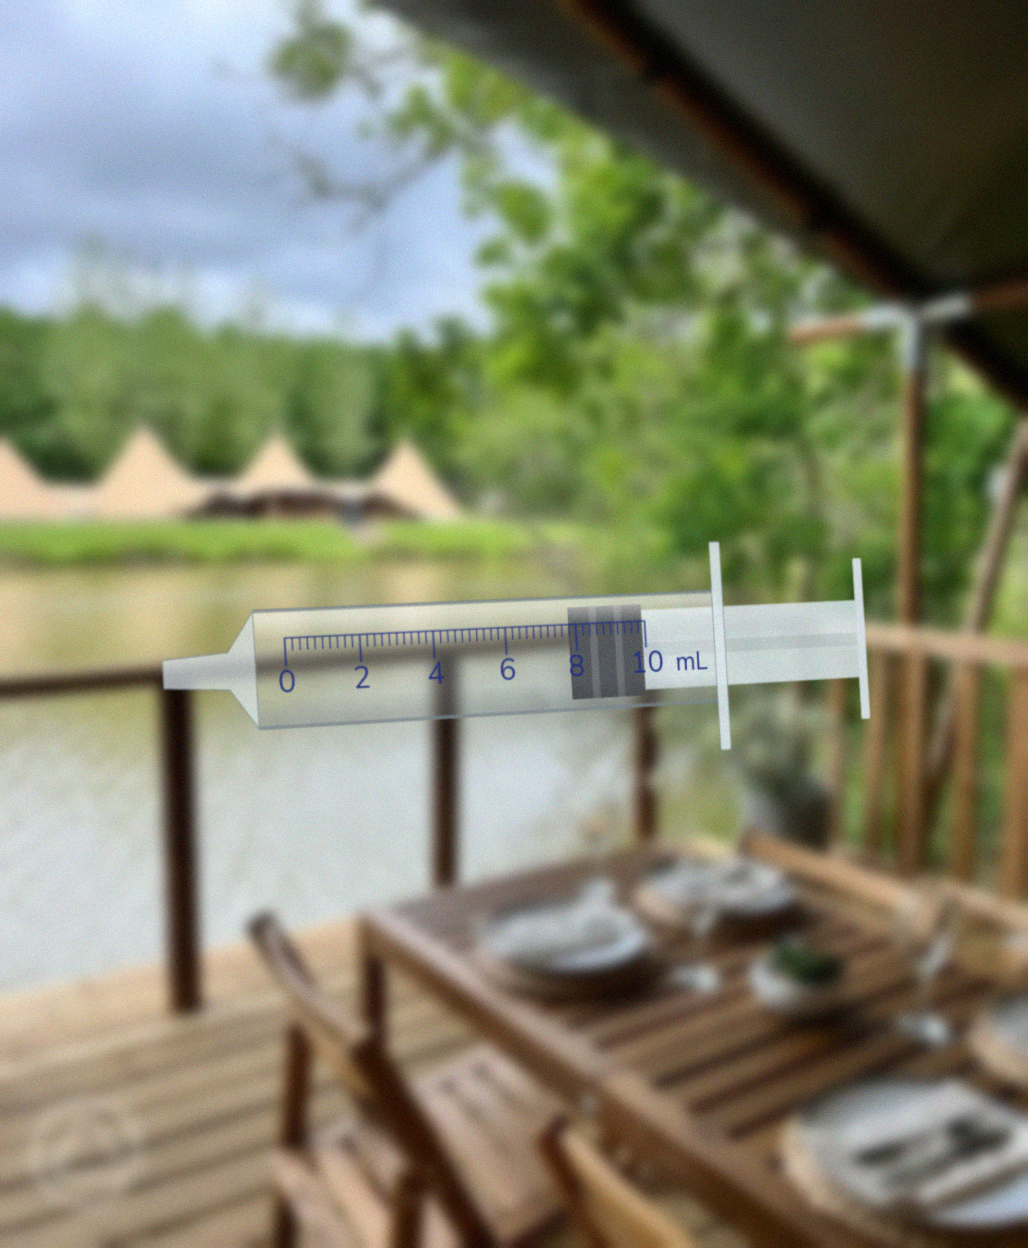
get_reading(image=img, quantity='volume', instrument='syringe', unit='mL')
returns 7.8 mL
